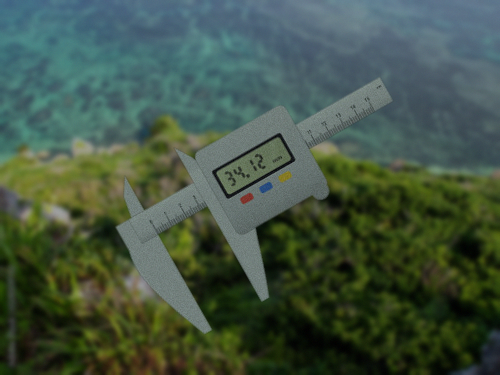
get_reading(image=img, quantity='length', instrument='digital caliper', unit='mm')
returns 34.12 mm
